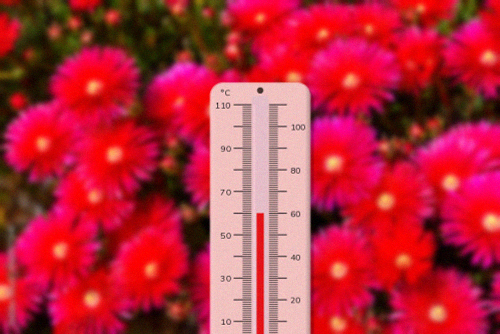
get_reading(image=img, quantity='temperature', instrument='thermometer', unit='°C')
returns 60 °C
